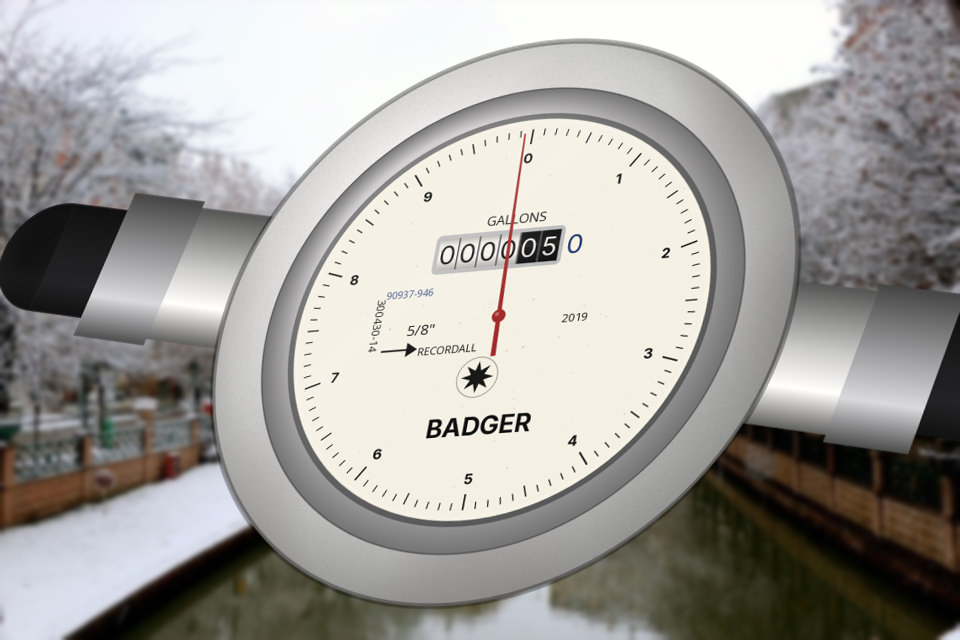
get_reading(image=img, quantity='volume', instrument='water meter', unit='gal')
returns 49.9 gal
